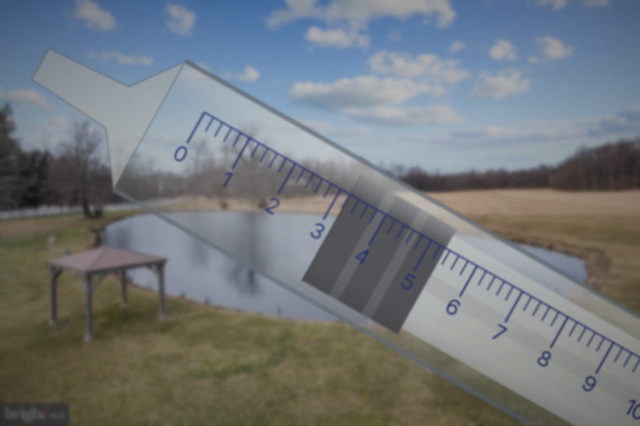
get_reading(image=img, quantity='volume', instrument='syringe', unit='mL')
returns 3.2 mL
